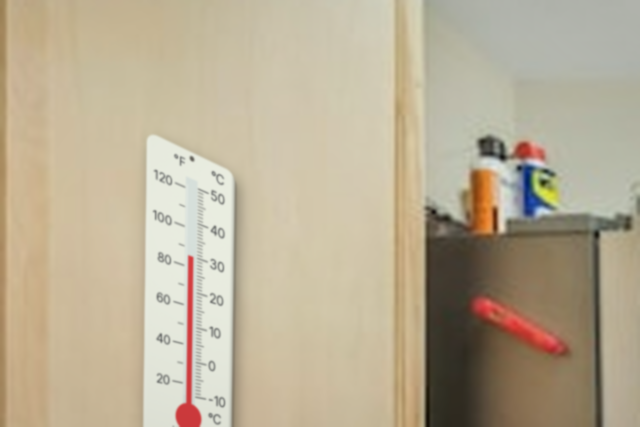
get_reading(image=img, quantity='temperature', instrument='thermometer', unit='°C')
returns 30 °C
